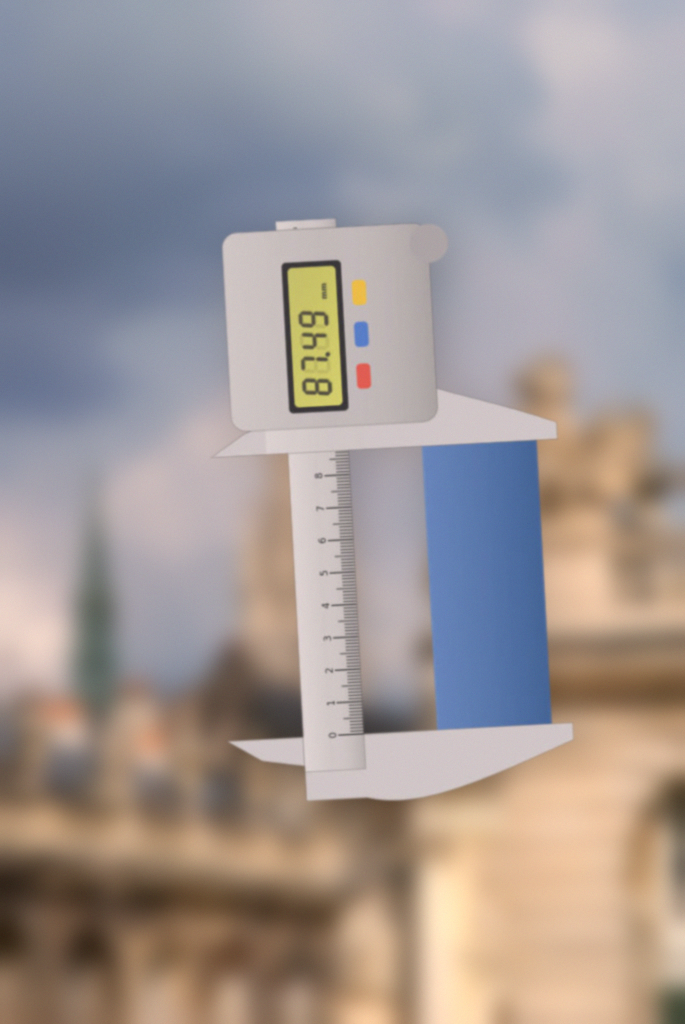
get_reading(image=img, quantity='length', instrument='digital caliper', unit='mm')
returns 87.49 mm
